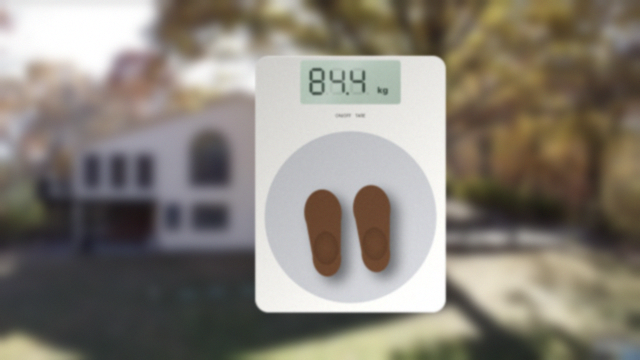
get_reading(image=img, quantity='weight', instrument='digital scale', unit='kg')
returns 84.4 kg
